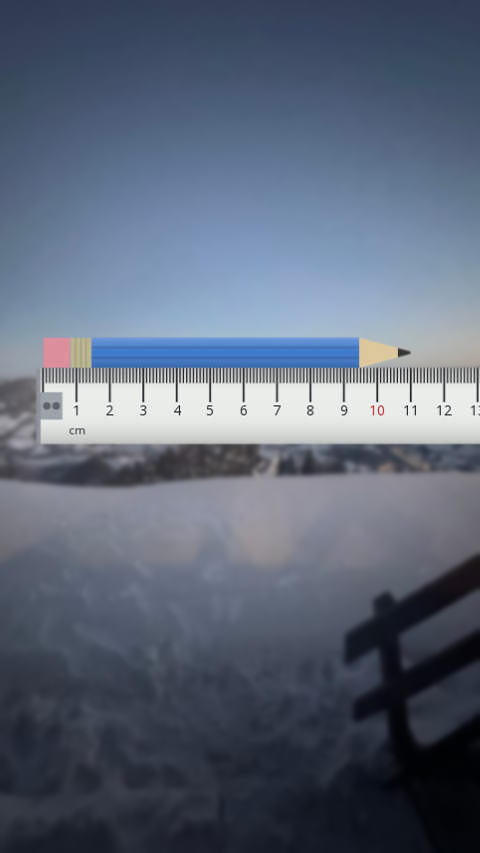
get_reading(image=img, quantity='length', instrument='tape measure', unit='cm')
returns 11 cm
